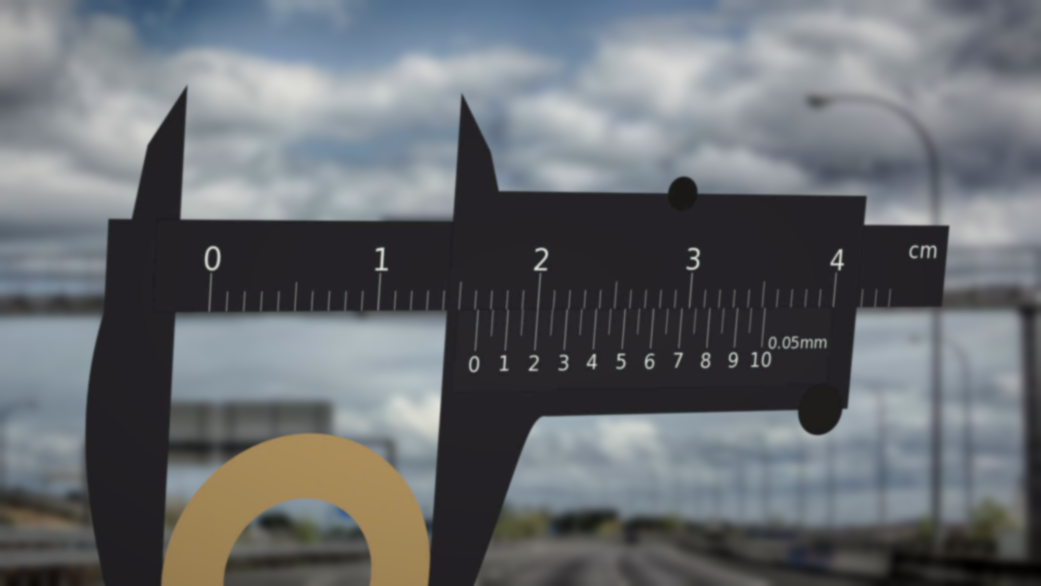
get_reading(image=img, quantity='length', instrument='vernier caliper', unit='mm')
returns 16.2 mm
